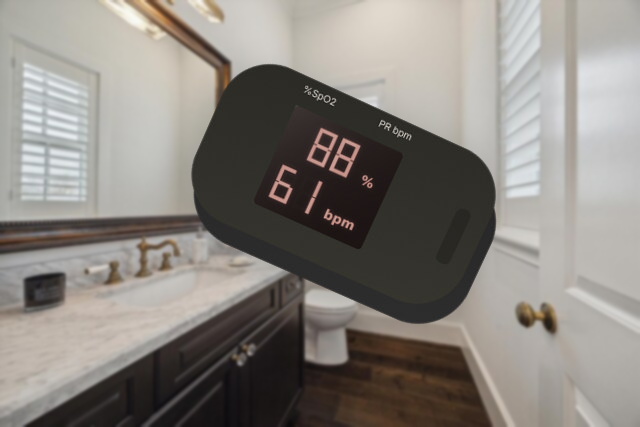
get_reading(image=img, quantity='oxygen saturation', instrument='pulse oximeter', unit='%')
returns 88 %
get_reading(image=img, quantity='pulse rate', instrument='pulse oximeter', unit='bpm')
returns 61 bpm
